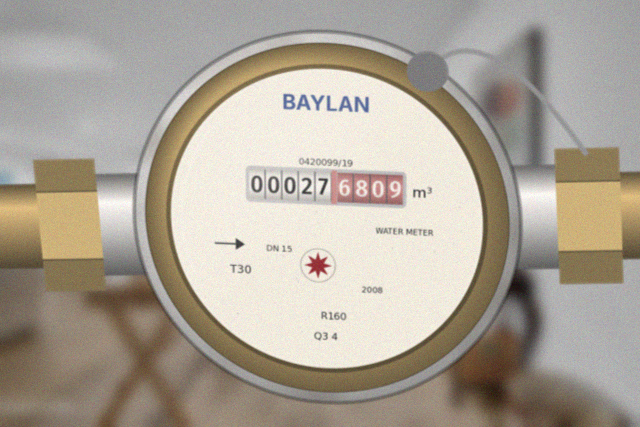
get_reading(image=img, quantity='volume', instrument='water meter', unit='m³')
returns 27.6809 m³
